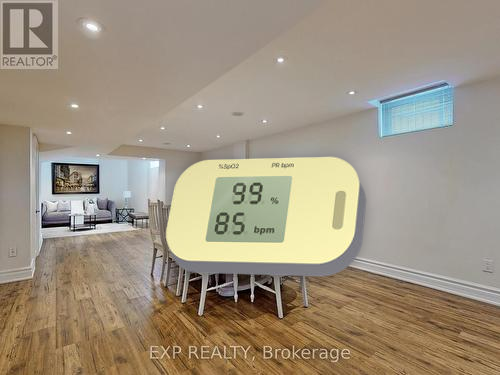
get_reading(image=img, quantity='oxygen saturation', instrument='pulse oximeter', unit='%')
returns 99 %
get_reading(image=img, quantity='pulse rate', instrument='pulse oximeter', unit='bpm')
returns 85 bpm
